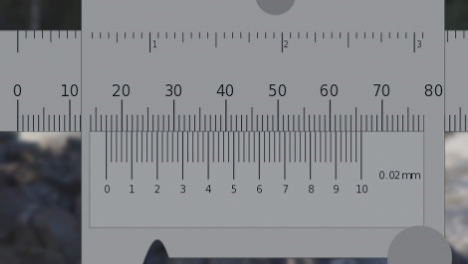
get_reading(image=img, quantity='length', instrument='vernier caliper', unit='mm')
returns 17.0 mm
